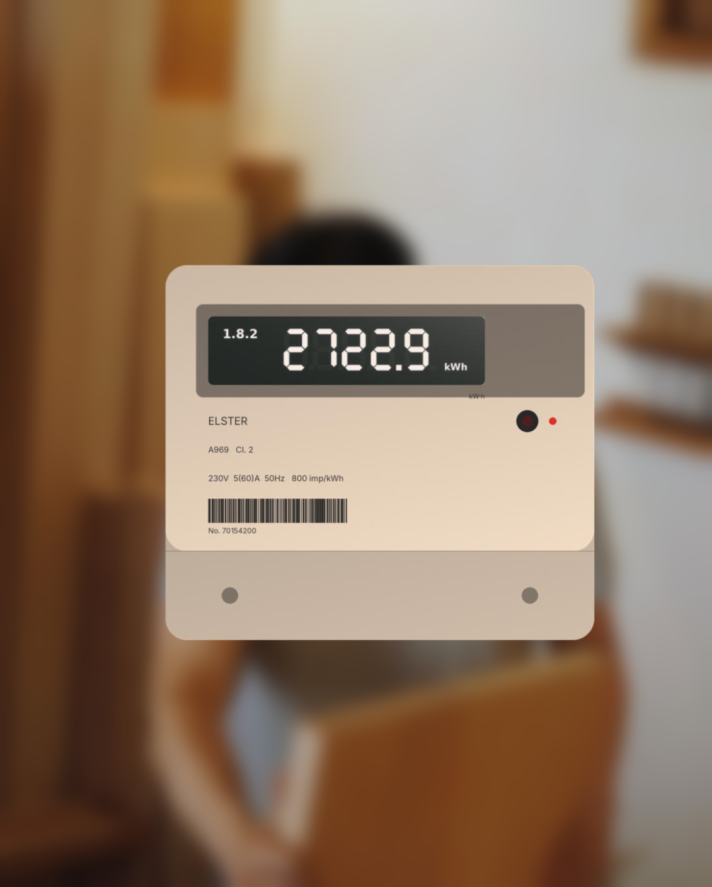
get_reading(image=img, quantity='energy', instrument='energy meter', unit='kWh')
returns 2722.9 kWh
